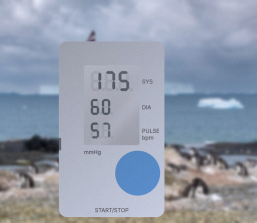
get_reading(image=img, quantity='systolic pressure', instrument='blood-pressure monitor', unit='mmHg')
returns 175 mmHg
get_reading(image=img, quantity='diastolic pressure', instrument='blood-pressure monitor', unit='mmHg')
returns 60 mmHg
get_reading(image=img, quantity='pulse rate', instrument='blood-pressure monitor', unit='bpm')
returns 57 bpm
